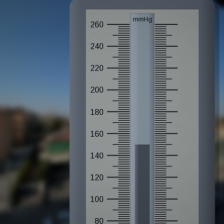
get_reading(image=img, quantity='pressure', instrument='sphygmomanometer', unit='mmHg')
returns 150 mmHg
